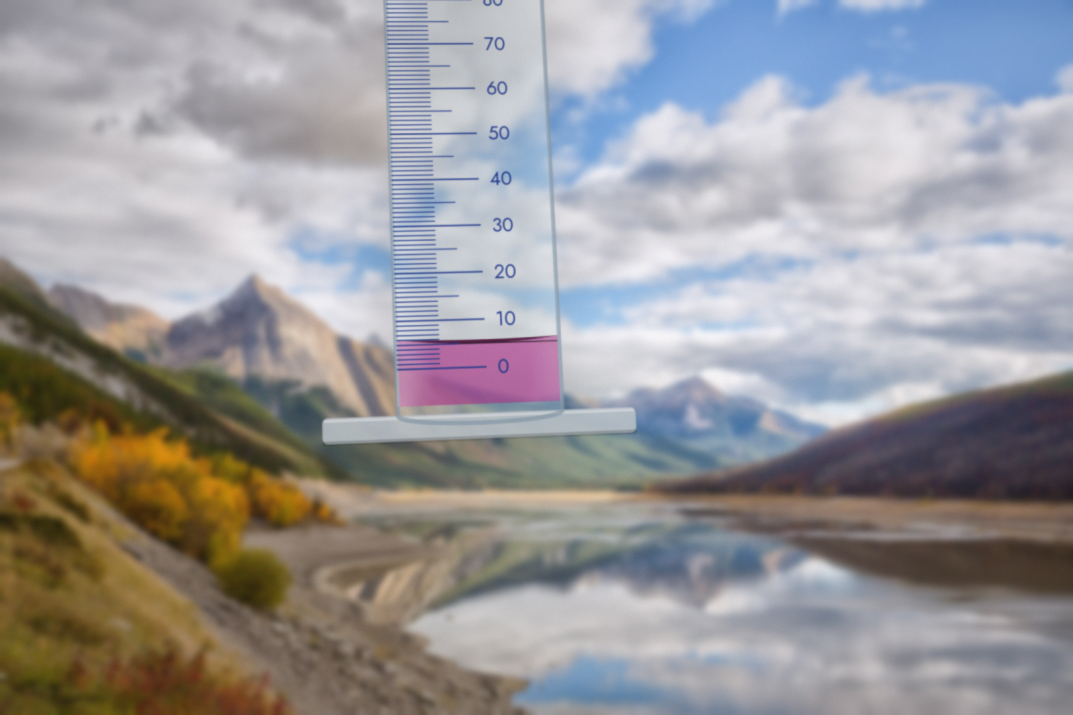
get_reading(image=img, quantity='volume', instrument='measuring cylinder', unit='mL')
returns 5 mL
